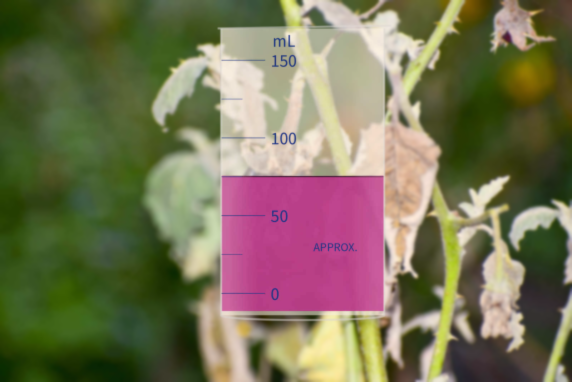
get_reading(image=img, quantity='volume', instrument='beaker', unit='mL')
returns 75 mL
